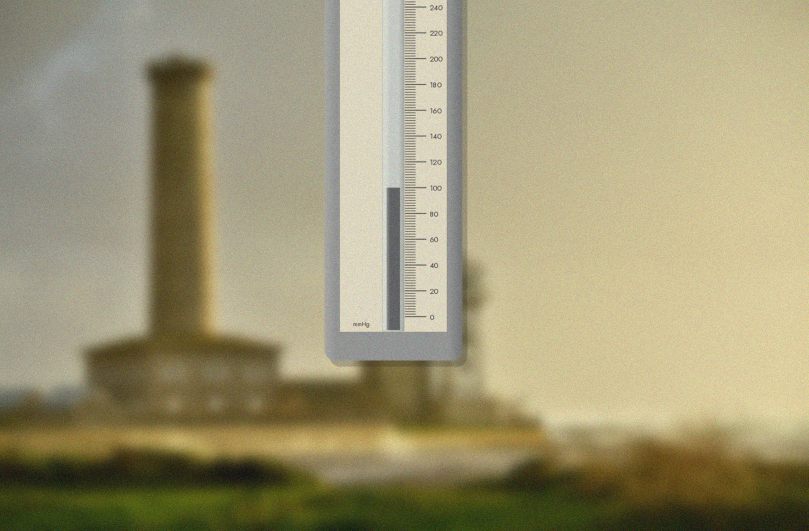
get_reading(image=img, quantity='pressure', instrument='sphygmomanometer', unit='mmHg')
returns 100 mmHg
